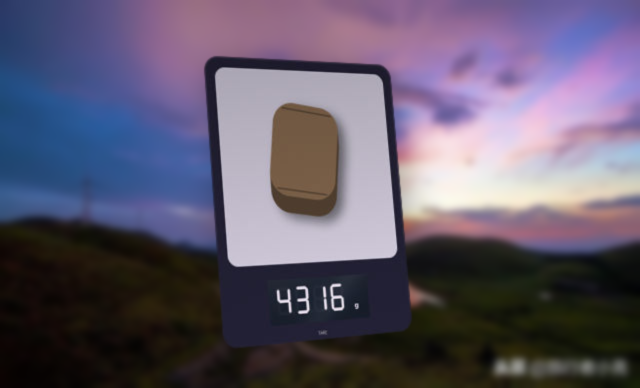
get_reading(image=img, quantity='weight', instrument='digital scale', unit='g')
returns 4316 g
